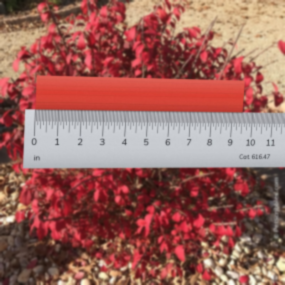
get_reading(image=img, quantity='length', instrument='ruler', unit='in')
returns 9.5 in
